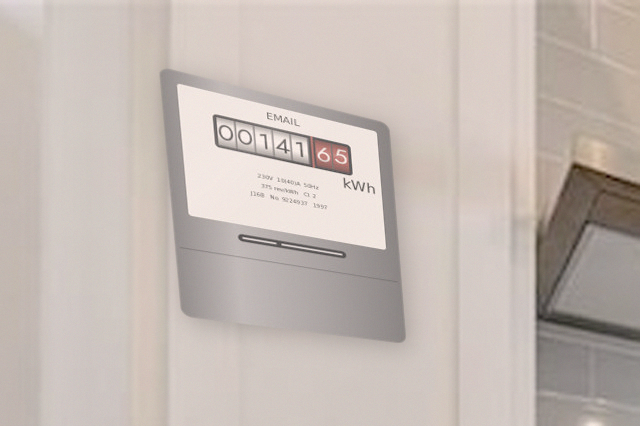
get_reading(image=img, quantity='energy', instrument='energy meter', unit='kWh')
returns 141.65 kWh
